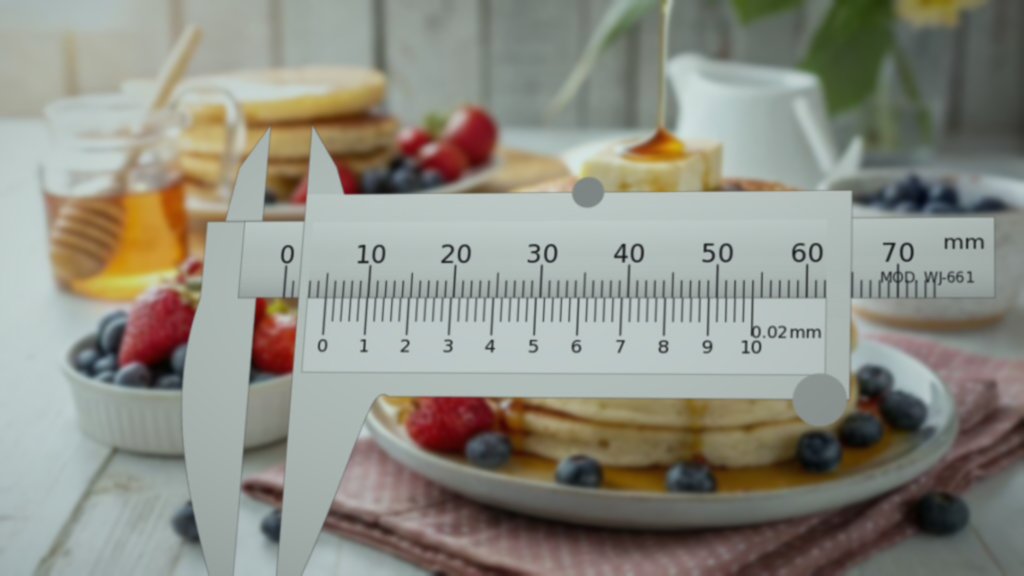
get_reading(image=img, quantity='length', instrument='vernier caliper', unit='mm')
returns 5.0 mm
